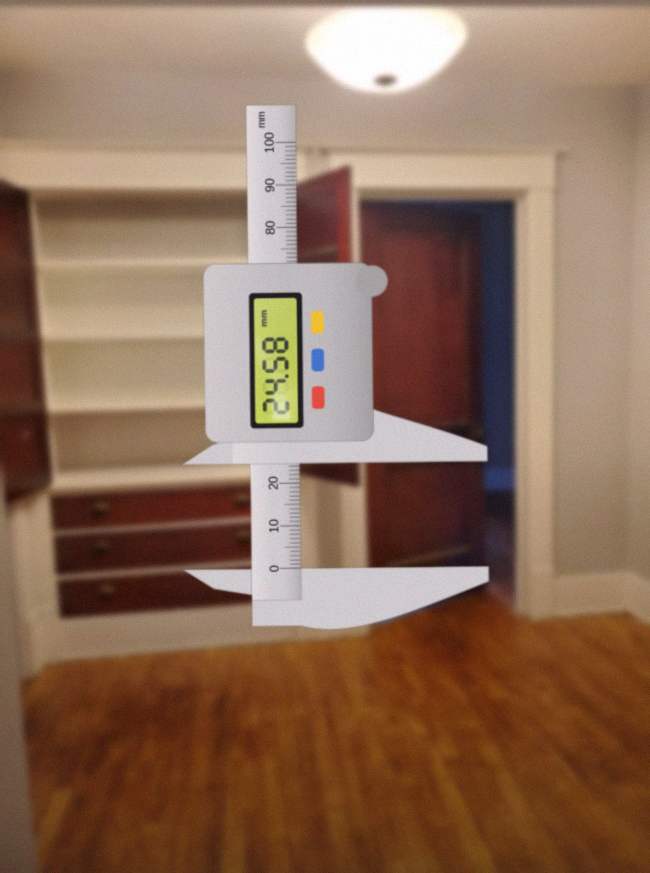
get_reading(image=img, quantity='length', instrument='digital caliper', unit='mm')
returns 24.58 mm
